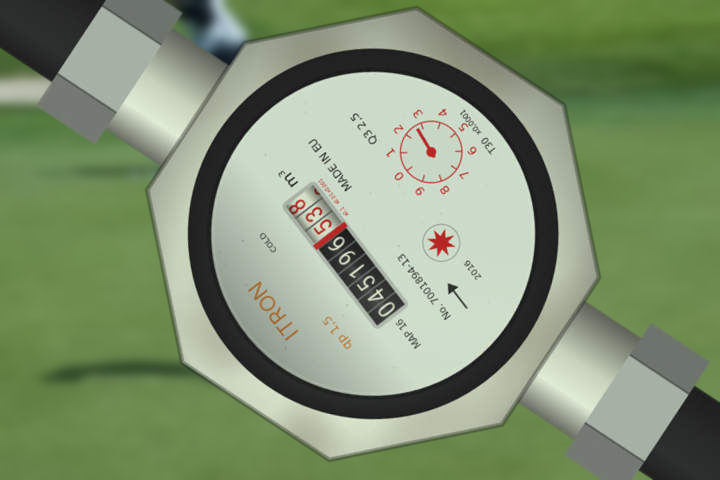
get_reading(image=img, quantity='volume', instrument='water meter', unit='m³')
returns 45196.5382 m³
